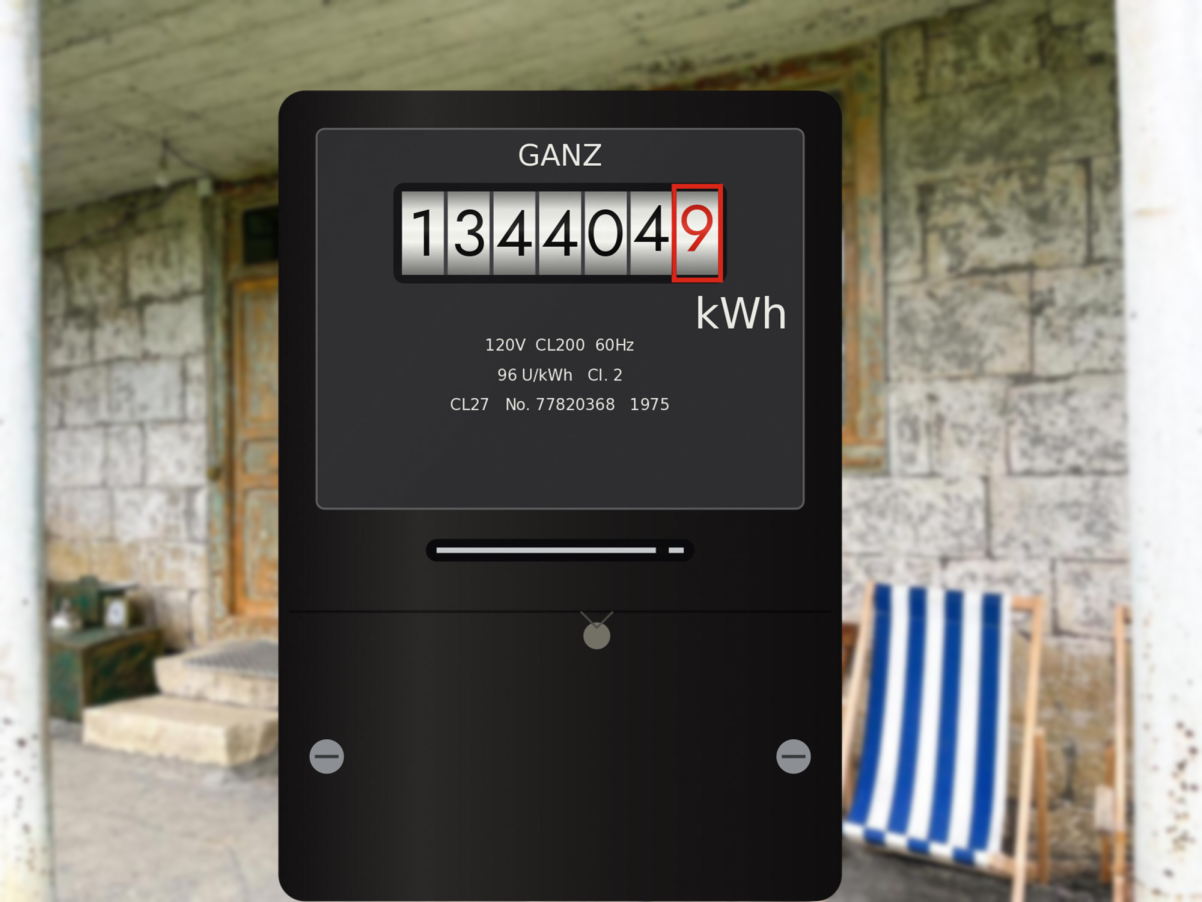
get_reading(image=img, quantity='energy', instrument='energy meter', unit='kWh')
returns 134404.9 kWh
